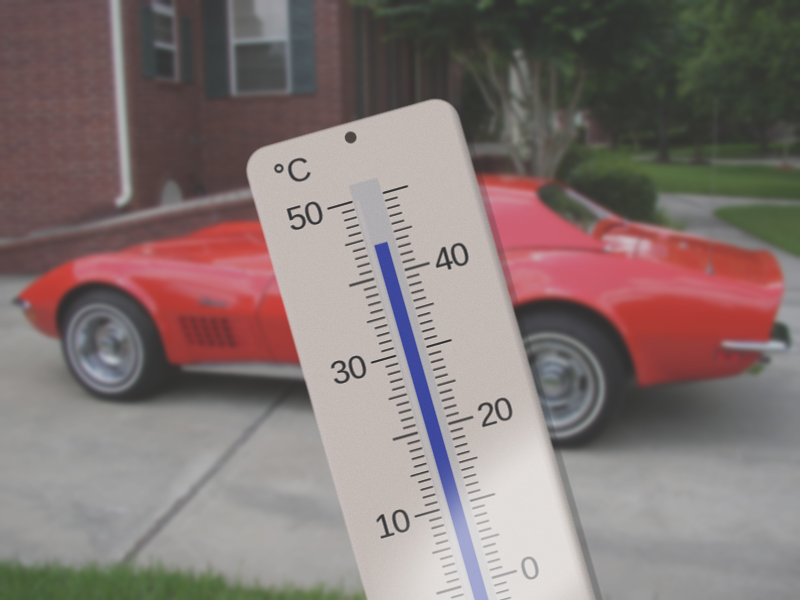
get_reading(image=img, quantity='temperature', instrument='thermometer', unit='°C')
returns 44 °C
